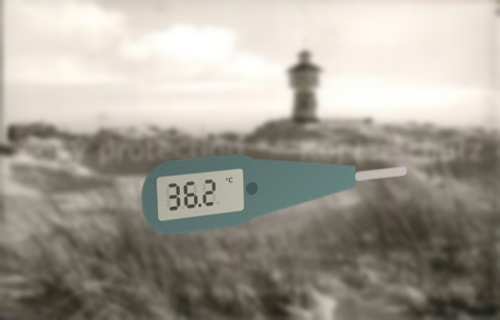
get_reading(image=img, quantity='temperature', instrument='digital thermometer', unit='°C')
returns 36.2 °C
